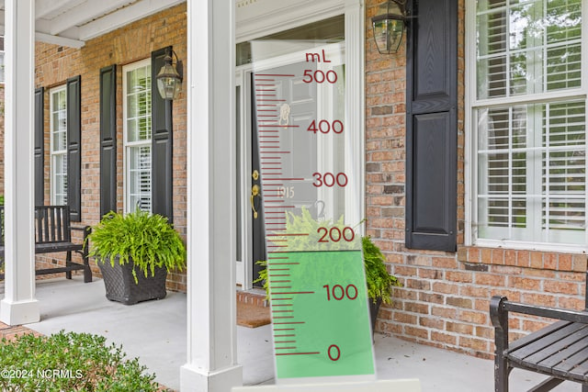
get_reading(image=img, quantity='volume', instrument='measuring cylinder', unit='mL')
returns 170 mL
